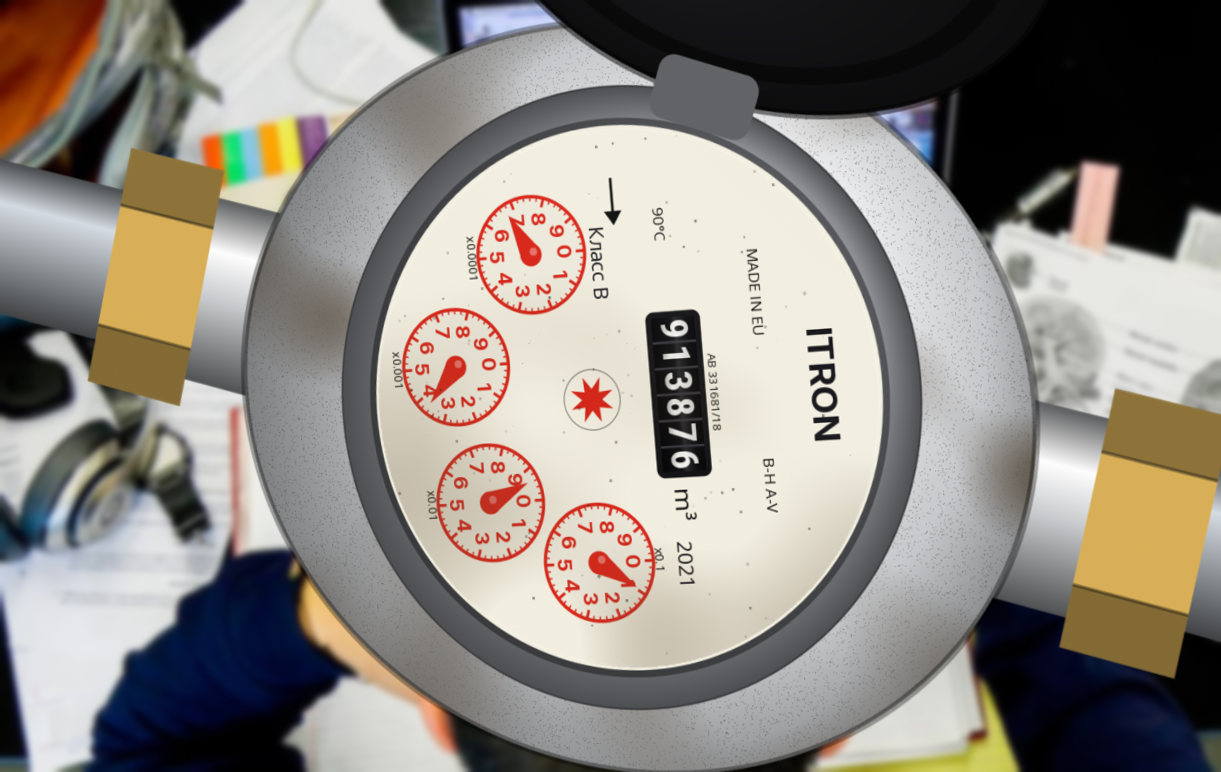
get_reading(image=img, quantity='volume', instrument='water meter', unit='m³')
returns 913876.0936 m³
